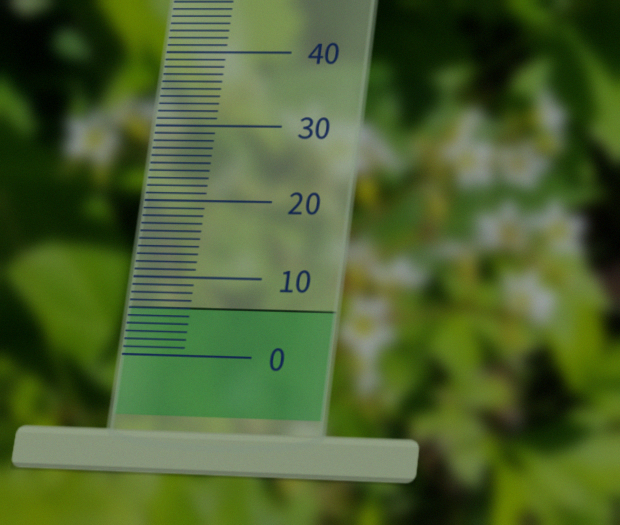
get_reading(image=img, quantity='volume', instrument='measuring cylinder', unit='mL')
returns 6 mL
